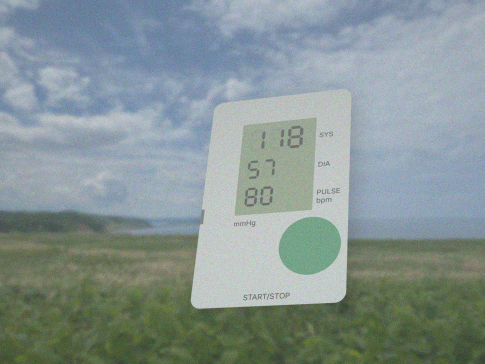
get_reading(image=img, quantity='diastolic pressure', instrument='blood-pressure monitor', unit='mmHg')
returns 57 mmHg
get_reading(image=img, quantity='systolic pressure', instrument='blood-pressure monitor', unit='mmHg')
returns 118 mmHg
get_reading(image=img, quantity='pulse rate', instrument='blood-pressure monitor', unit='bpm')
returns 80 bpm
